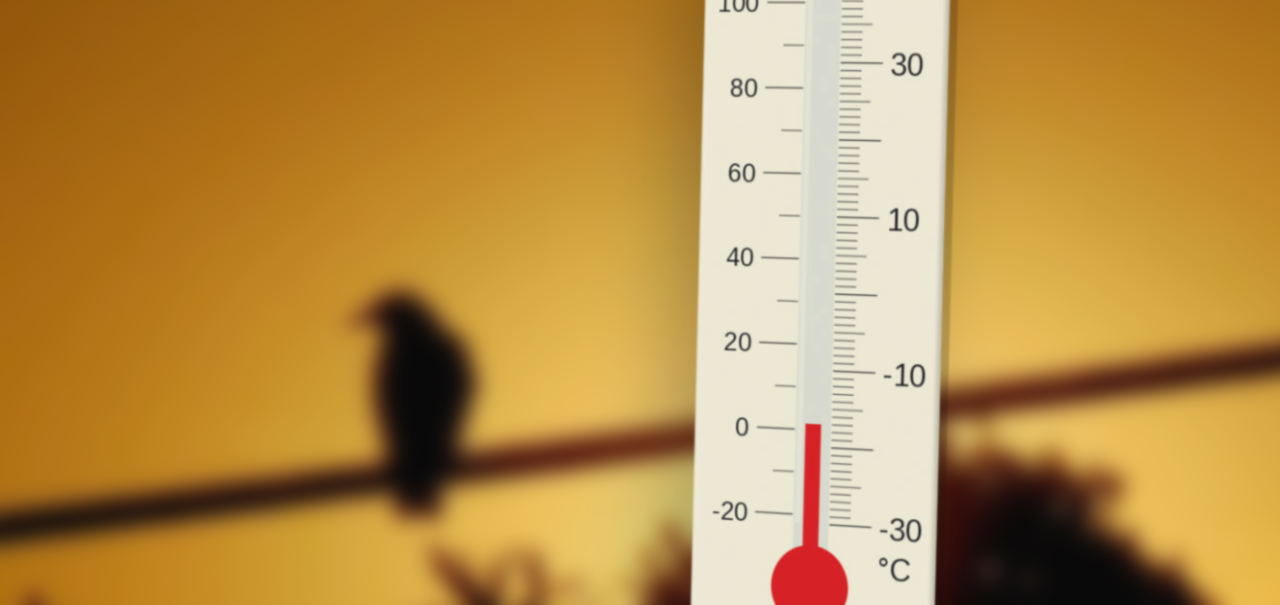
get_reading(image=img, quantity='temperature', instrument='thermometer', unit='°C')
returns -17 °C
